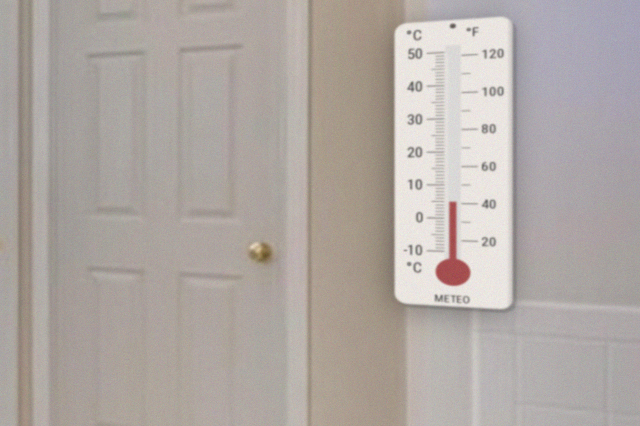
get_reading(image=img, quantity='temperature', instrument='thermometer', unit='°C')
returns 5 °C
